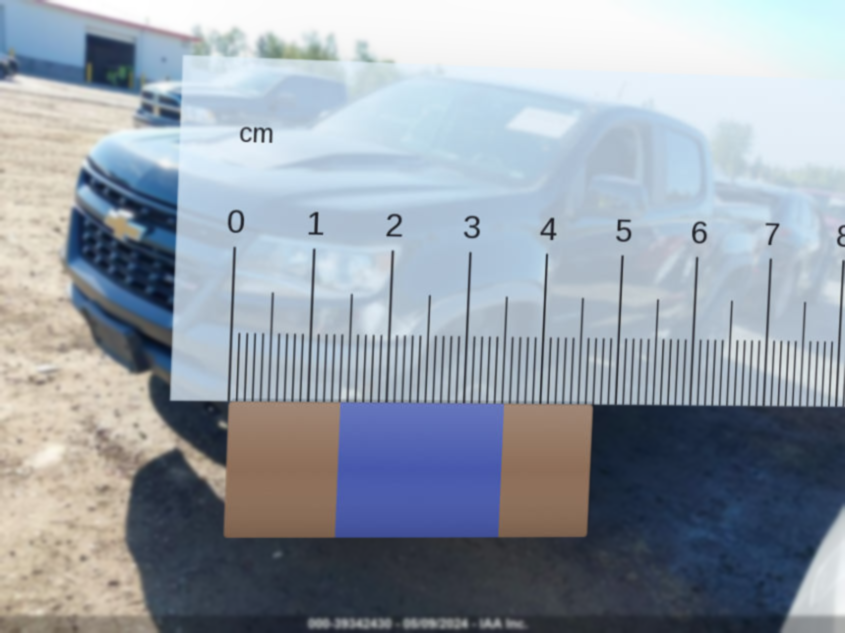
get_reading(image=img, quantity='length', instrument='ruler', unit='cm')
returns 4.7 cm
